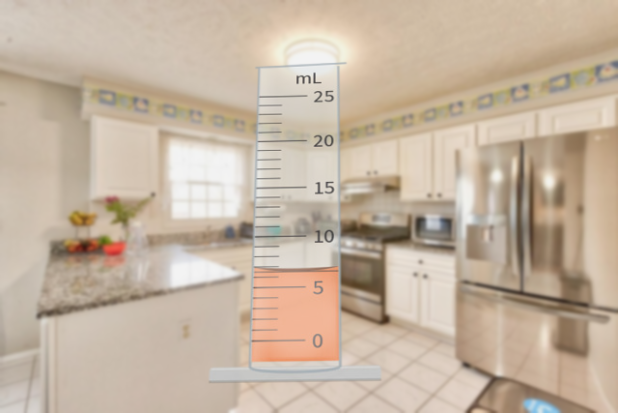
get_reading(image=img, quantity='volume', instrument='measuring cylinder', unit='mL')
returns 6.5 mL
